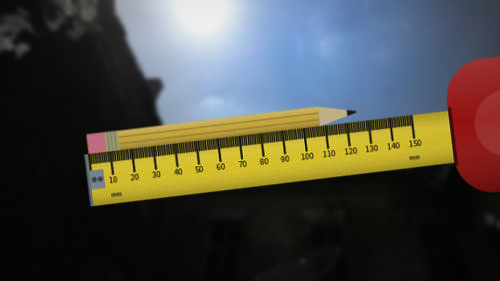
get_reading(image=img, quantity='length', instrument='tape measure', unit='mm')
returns 125 mm
